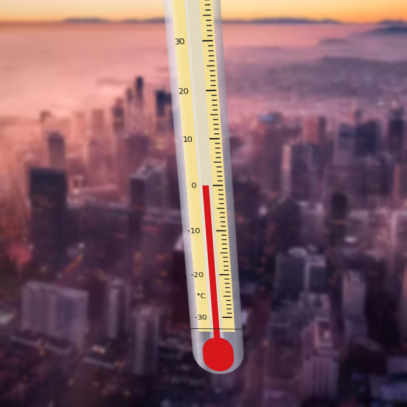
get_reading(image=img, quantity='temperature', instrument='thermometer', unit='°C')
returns 0 °C
